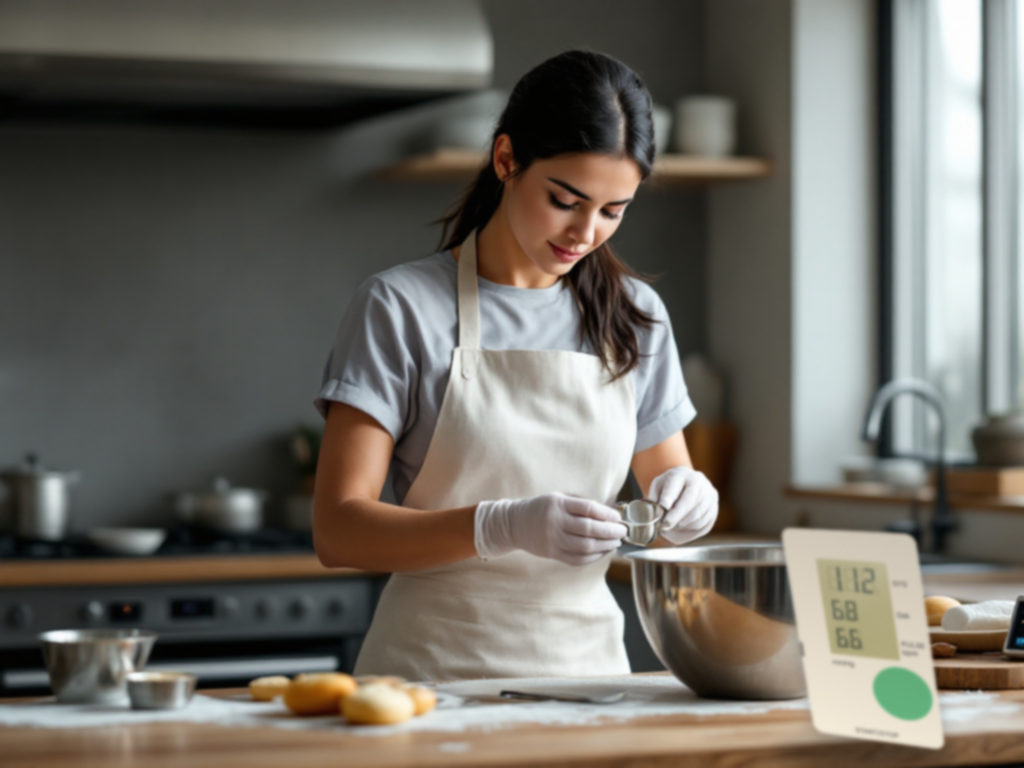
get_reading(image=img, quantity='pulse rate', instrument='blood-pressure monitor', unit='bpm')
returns 66 bpm
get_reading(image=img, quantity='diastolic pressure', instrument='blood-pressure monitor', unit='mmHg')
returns 68 mmHg
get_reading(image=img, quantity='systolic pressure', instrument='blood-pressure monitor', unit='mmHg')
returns 112 mmHg
